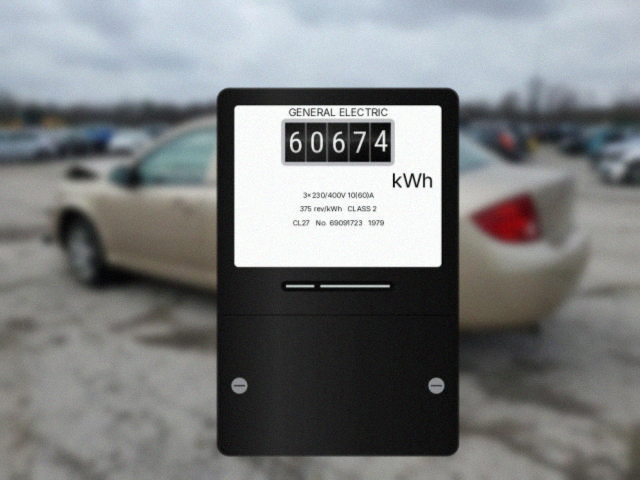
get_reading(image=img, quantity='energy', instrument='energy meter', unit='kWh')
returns 60674 kWh
